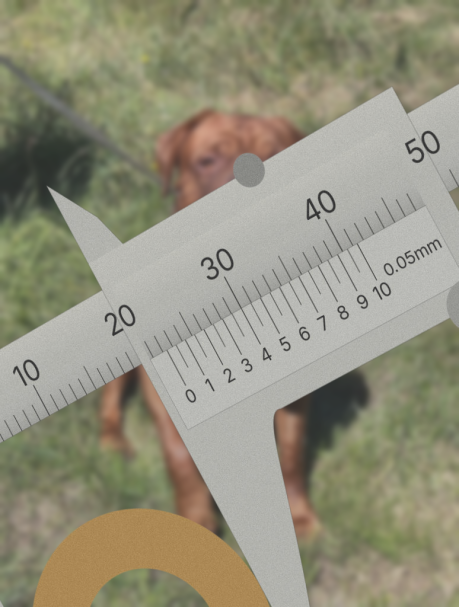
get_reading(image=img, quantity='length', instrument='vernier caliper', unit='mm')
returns 22.4 mm
